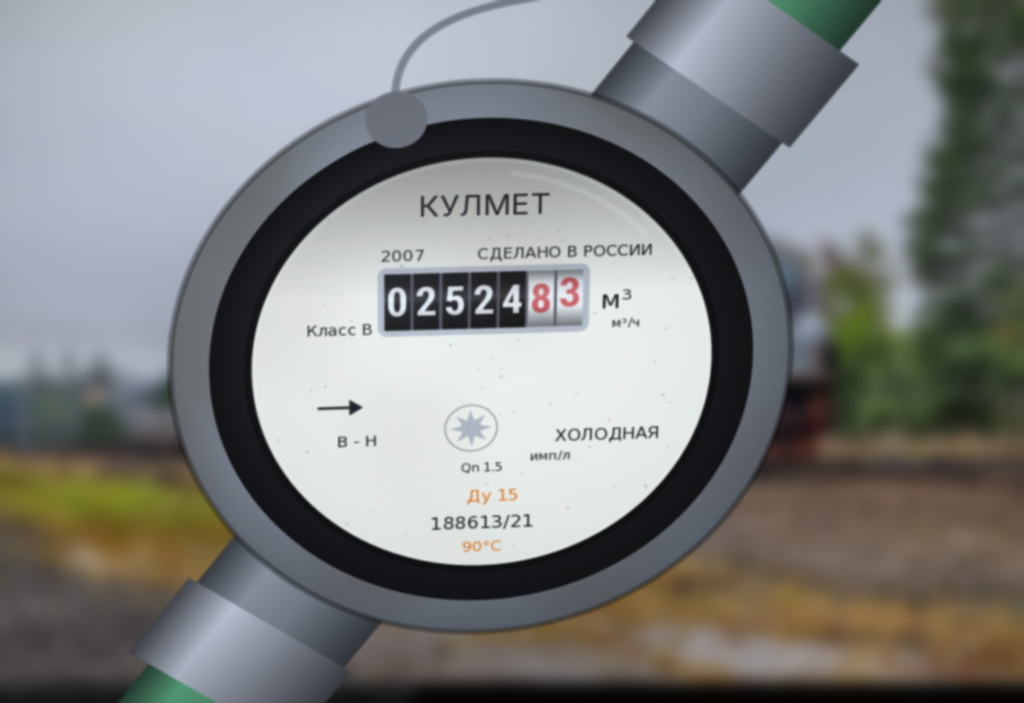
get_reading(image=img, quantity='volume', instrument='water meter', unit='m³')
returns 2524.83 m³
